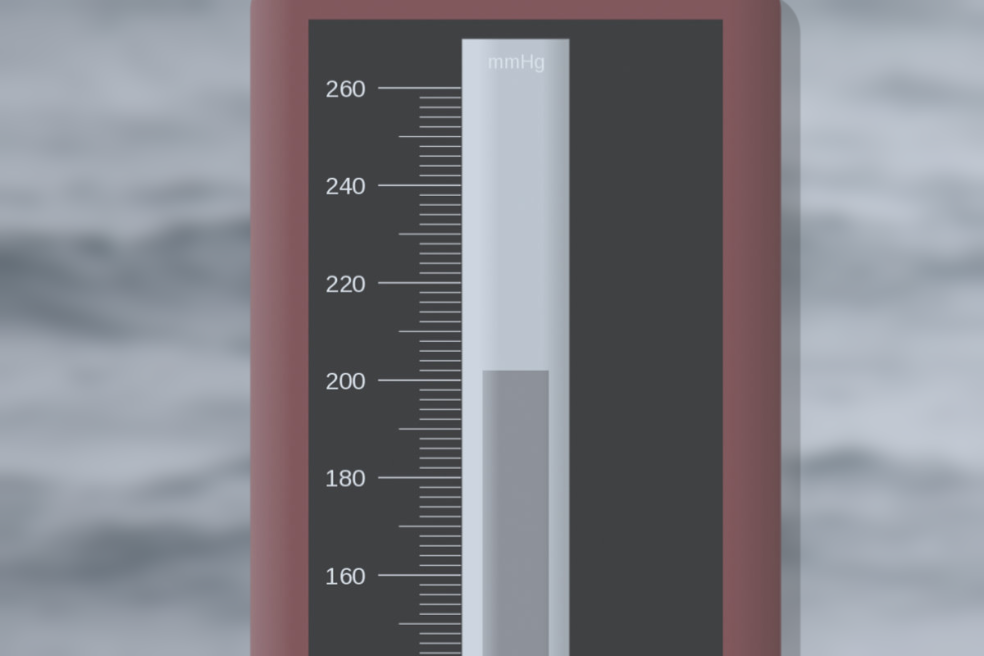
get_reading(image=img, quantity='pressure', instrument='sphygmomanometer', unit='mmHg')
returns 202 mmHg
